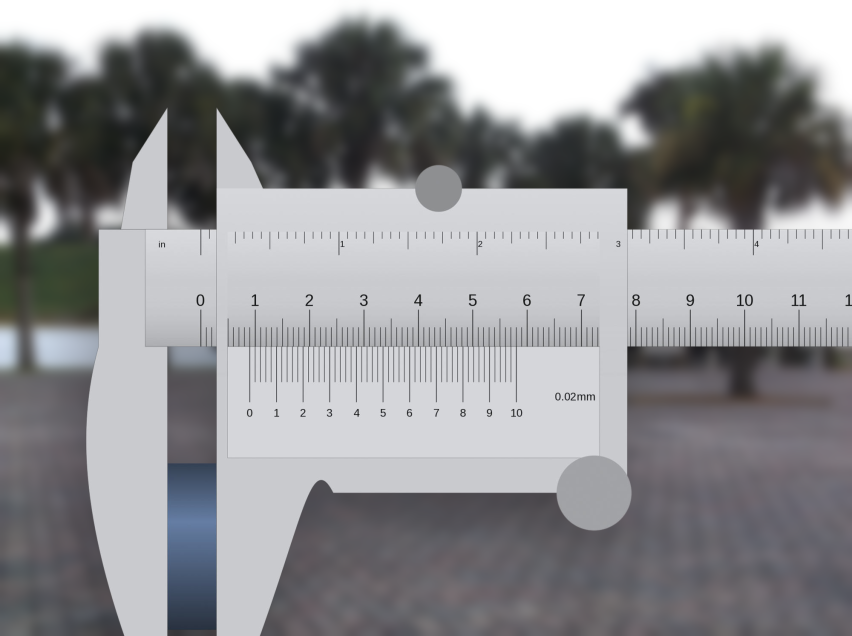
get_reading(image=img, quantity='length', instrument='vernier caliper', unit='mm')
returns 9.0 mm
